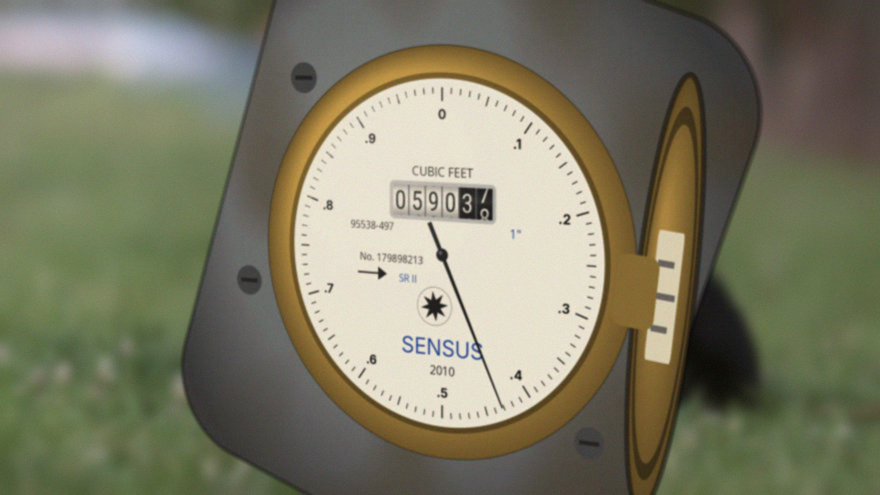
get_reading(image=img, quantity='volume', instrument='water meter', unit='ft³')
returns 59037.43 ft³
